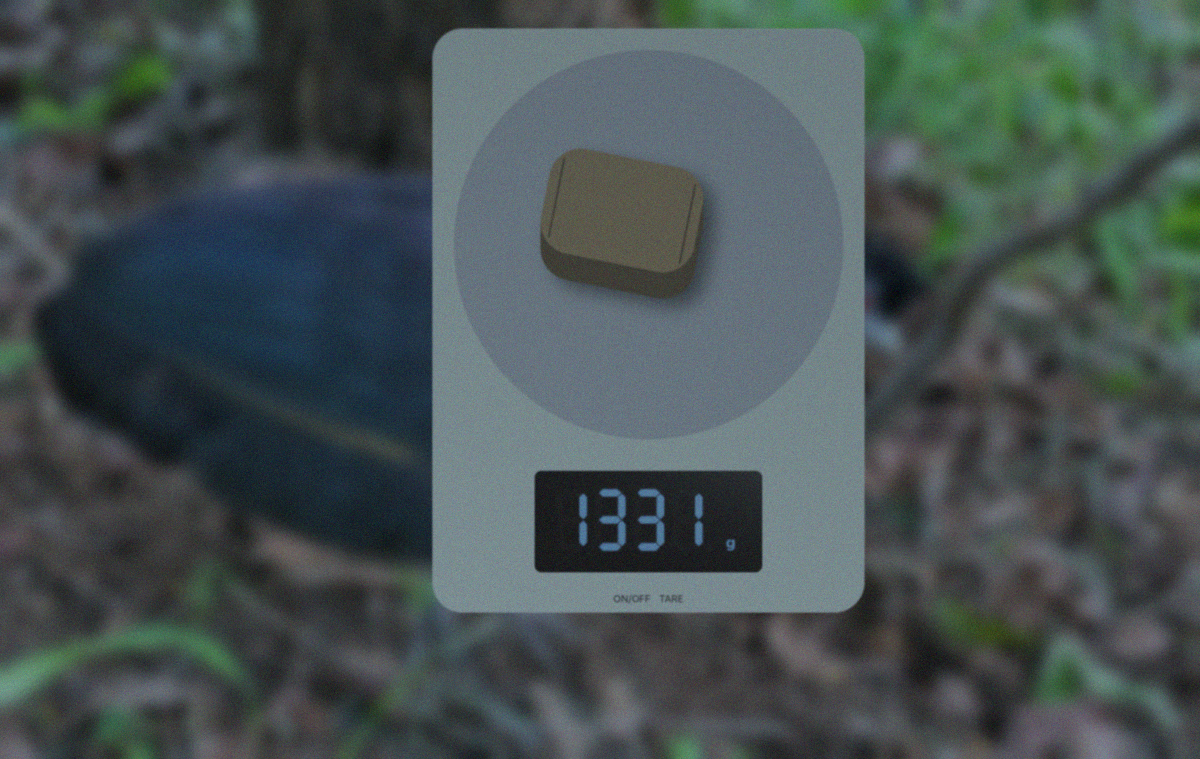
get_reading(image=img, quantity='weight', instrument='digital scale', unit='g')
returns 1331 g
